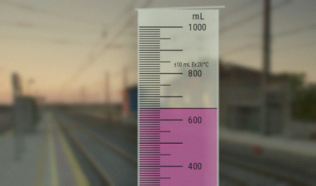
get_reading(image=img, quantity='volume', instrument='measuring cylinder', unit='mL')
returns 650 mL
